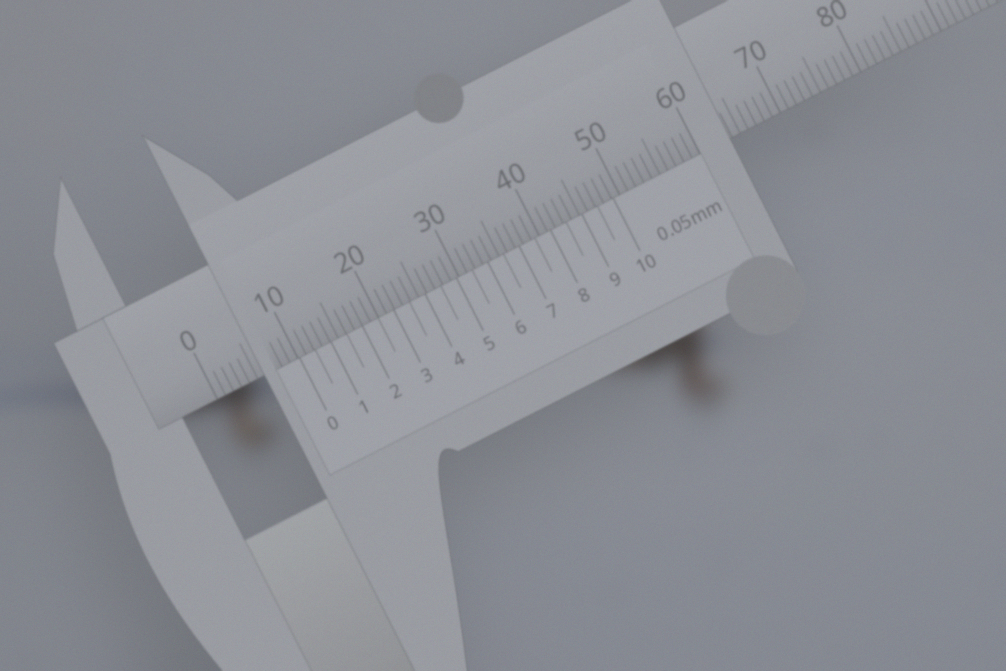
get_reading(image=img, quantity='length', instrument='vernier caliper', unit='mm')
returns 10.2 mm
